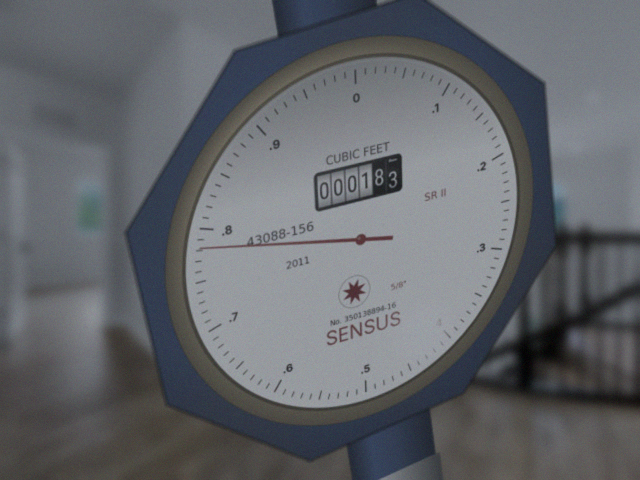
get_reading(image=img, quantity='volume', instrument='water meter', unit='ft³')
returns 182.78 ft³
